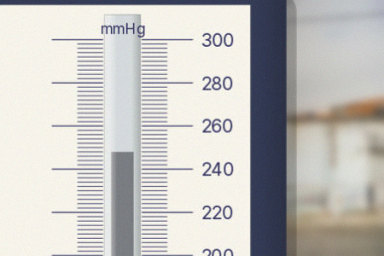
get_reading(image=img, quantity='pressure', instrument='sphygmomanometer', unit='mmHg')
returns 248 mmHg
